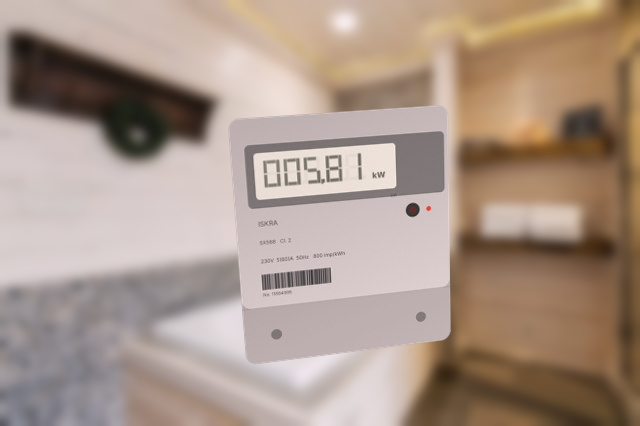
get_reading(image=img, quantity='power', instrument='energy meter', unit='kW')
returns 5.81 kW
